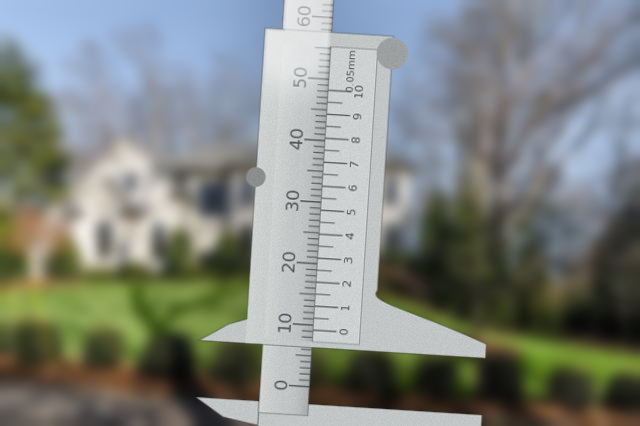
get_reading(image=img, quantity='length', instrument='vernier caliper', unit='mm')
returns 9.2 mm
